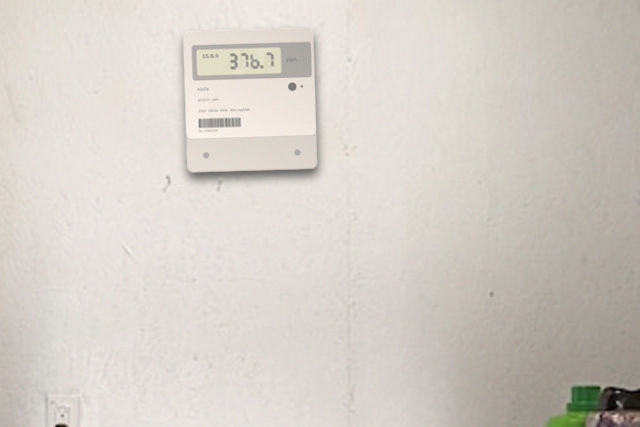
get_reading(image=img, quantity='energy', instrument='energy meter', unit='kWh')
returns 376.7 kWh
